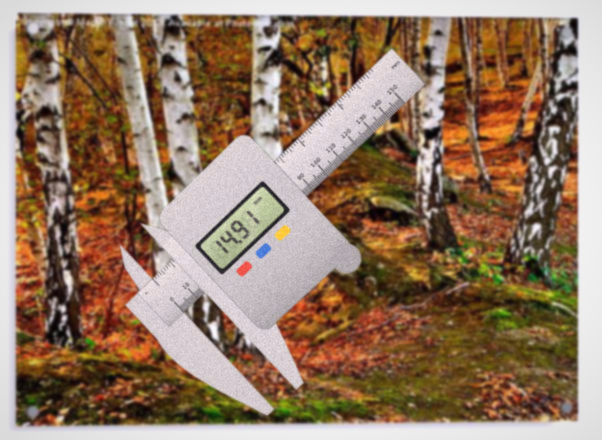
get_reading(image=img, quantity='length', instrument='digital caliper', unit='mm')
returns 14.91 mm
